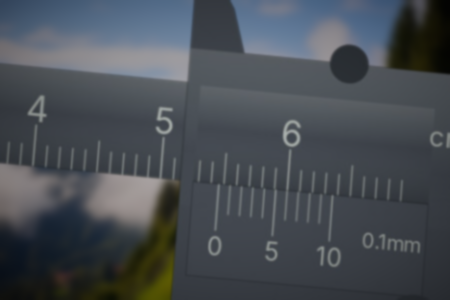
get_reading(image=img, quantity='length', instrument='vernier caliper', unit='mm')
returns 54.6 mm
